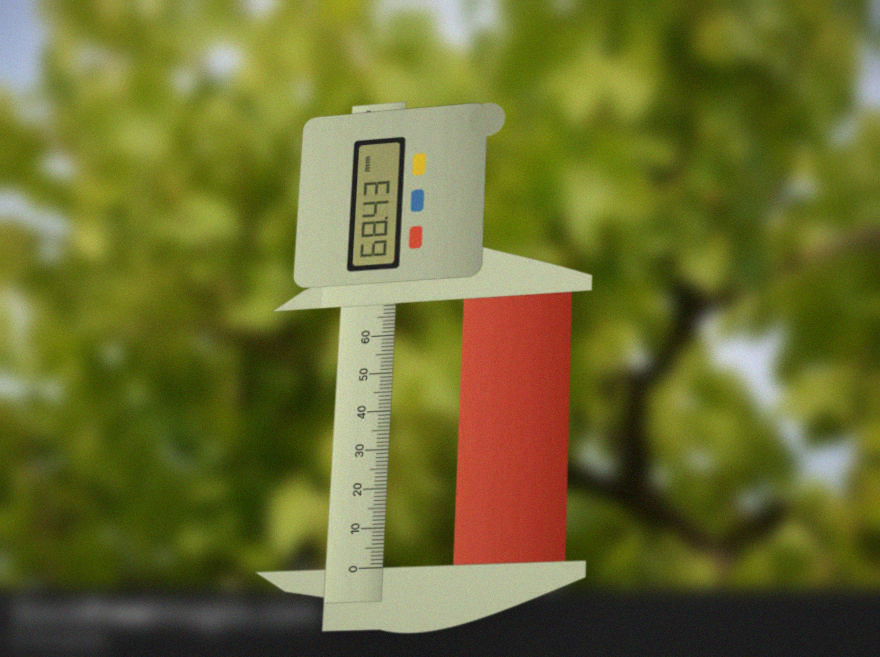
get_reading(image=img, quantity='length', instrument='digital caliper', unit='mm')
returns 68.43 mm
